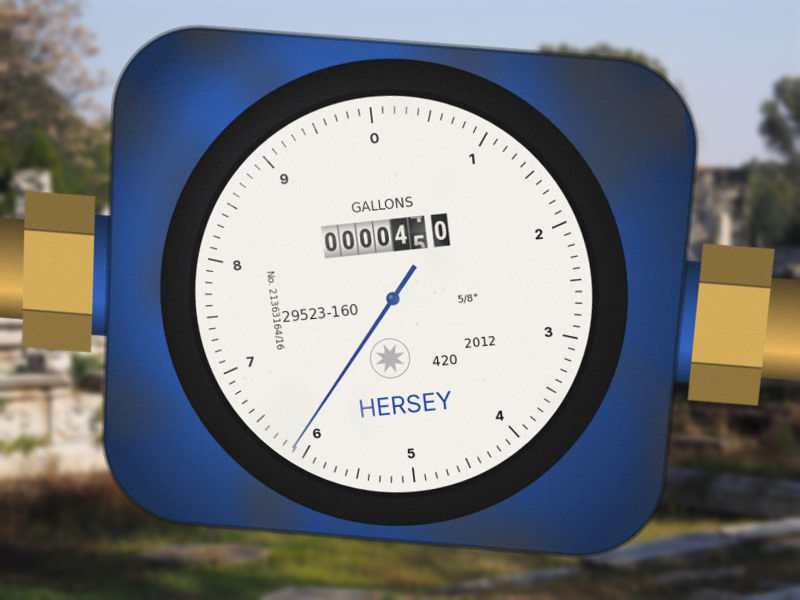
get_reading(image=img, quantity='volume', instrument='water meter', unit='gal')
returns 446.1 gal
